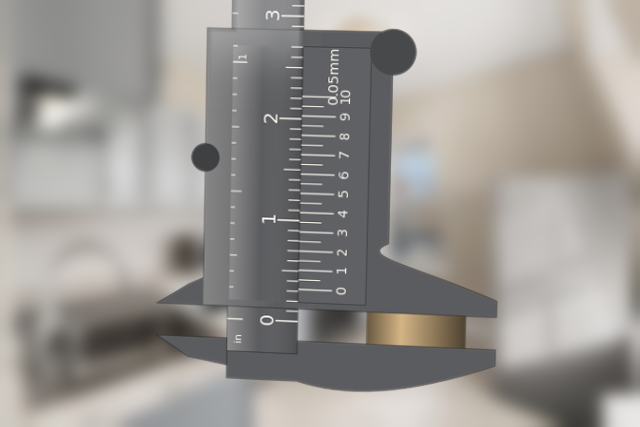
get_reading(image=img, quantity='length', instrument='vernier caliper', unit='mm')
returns 3.2 mm
